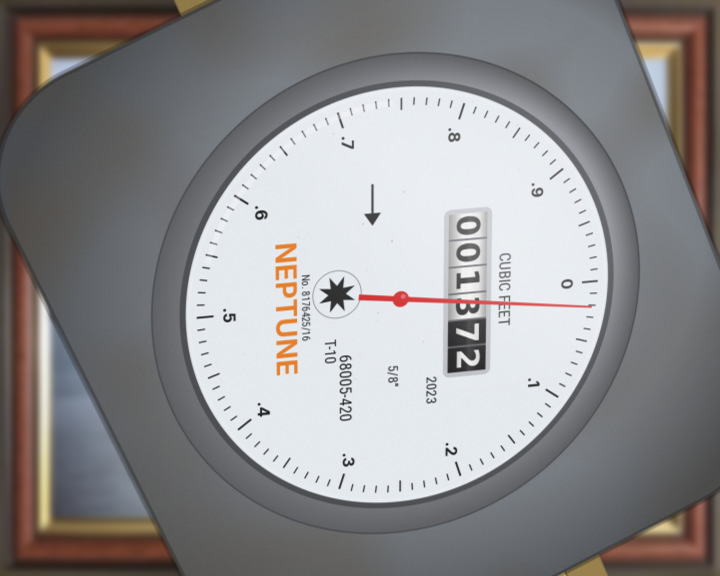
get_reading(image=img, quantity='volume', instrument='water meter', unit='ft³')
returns 1372.02 ft³
